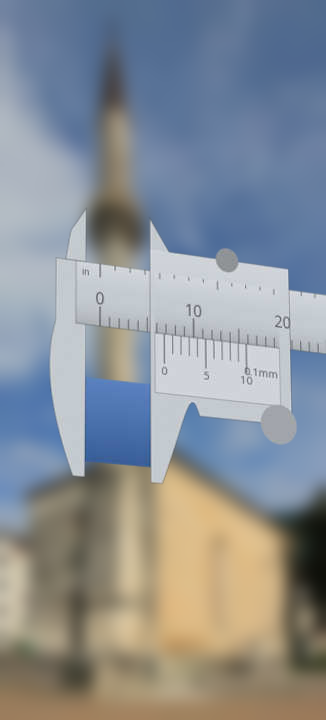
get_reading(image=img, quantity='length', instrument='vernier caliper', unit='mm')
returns 6.8 mm
